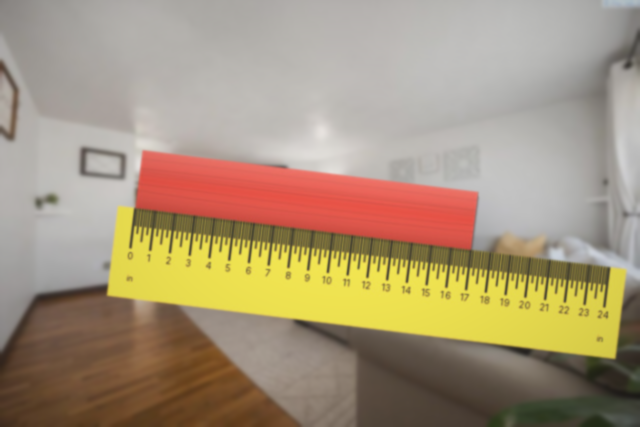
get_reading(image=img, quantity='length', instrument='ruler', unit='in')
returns 17 in
